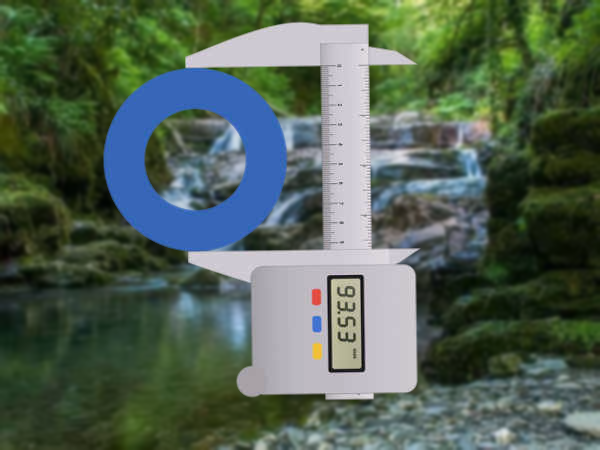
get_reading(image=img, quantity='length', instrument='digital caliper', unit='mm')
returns 93.53 mm
